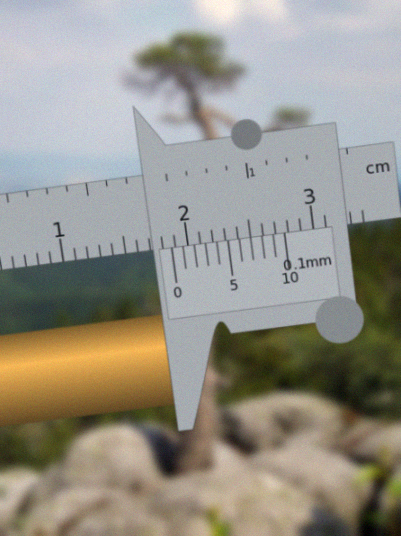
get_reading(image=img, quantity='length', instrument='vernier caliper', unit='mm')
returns 18.7 mm
